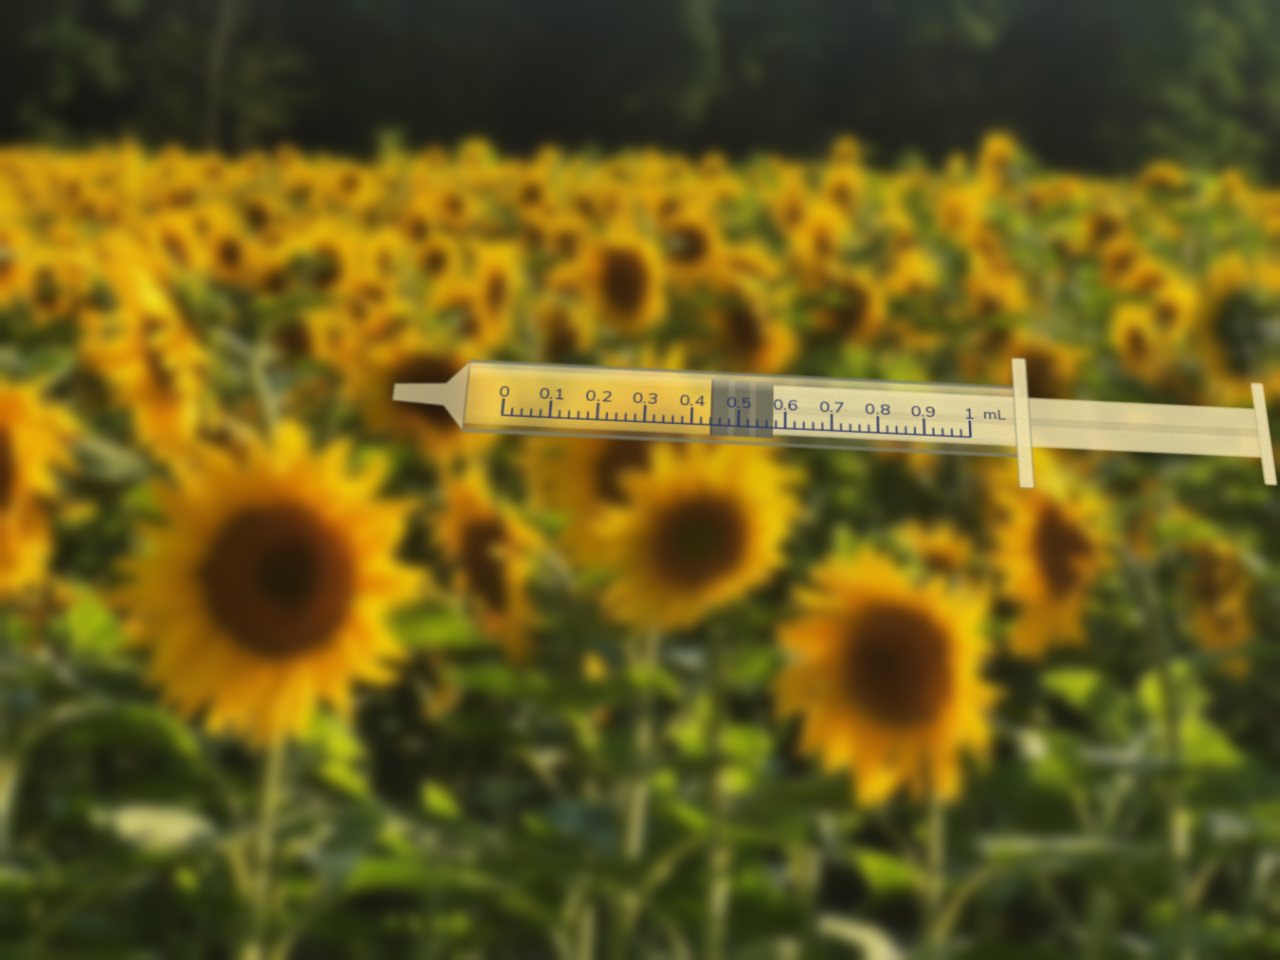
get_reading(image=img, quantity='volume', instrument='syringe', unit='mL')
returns 0.44 mL
